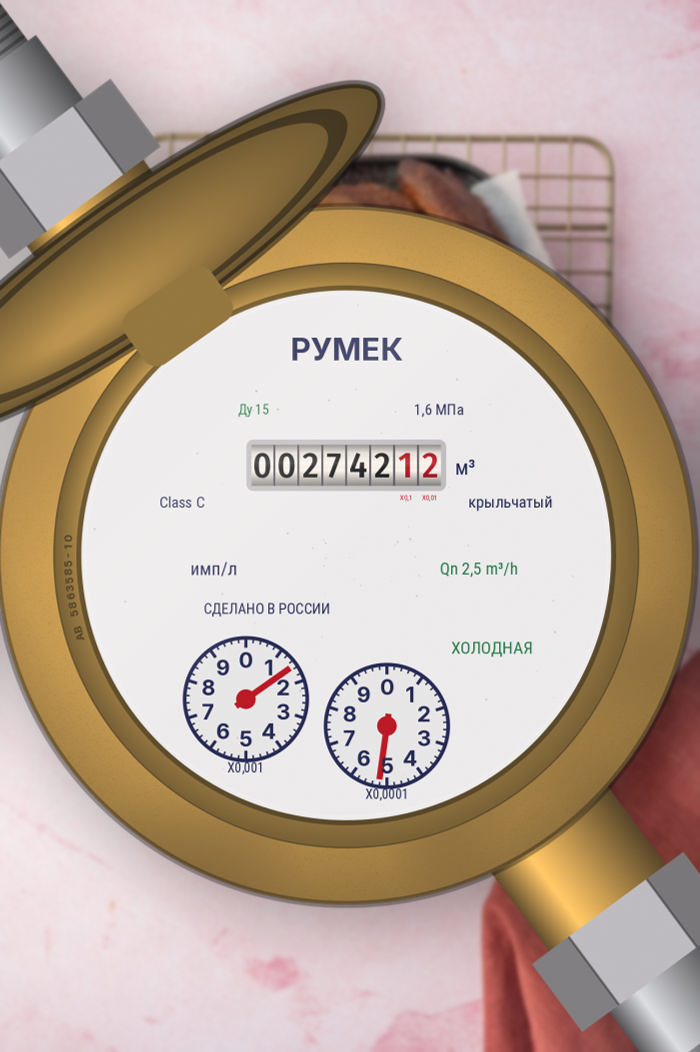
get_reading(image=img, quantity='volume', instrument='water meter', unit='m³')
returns 2742.1215 m³
